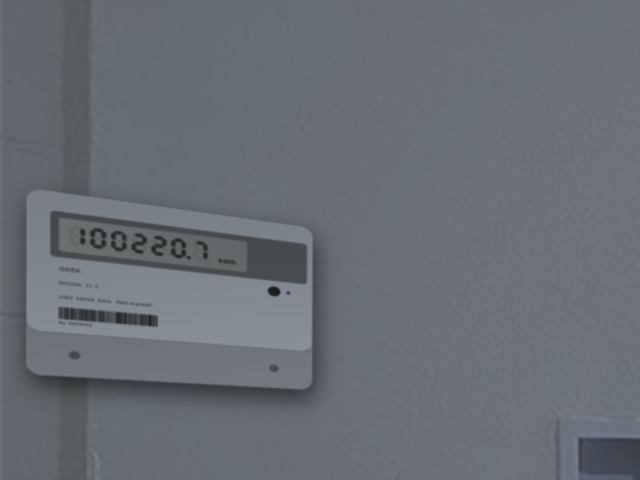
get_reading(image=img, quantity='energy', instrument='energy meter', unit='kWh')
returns 100220.7 kWh
